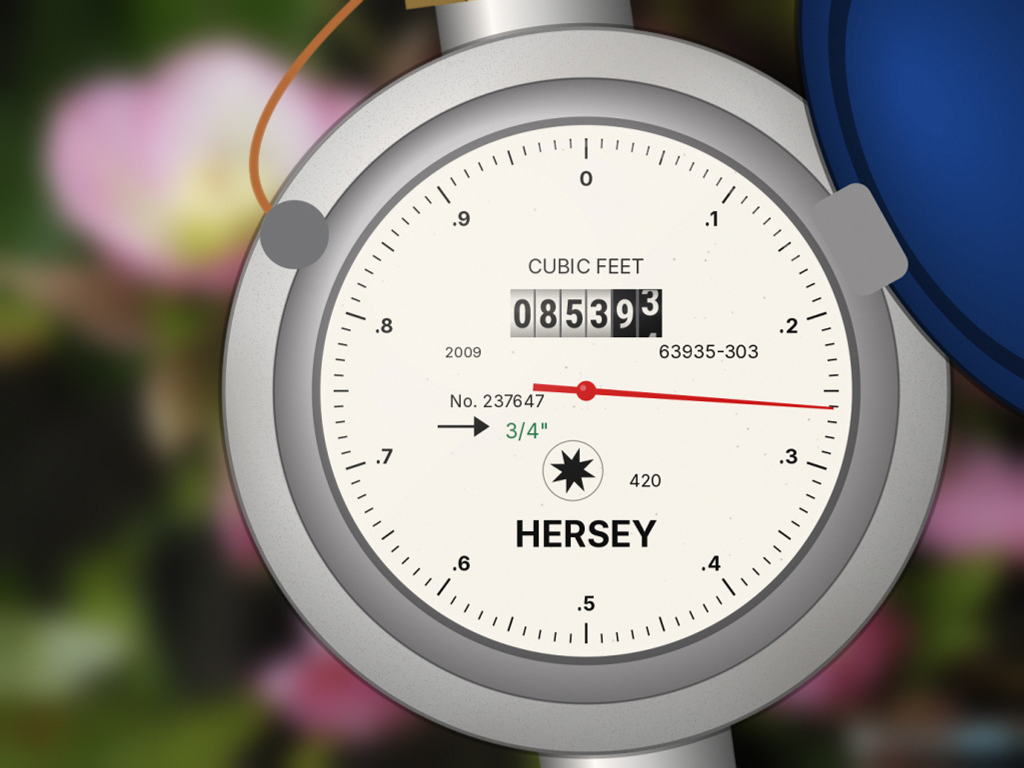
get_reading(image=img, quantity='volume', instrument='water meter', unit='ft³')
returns 85393.26 ft³
